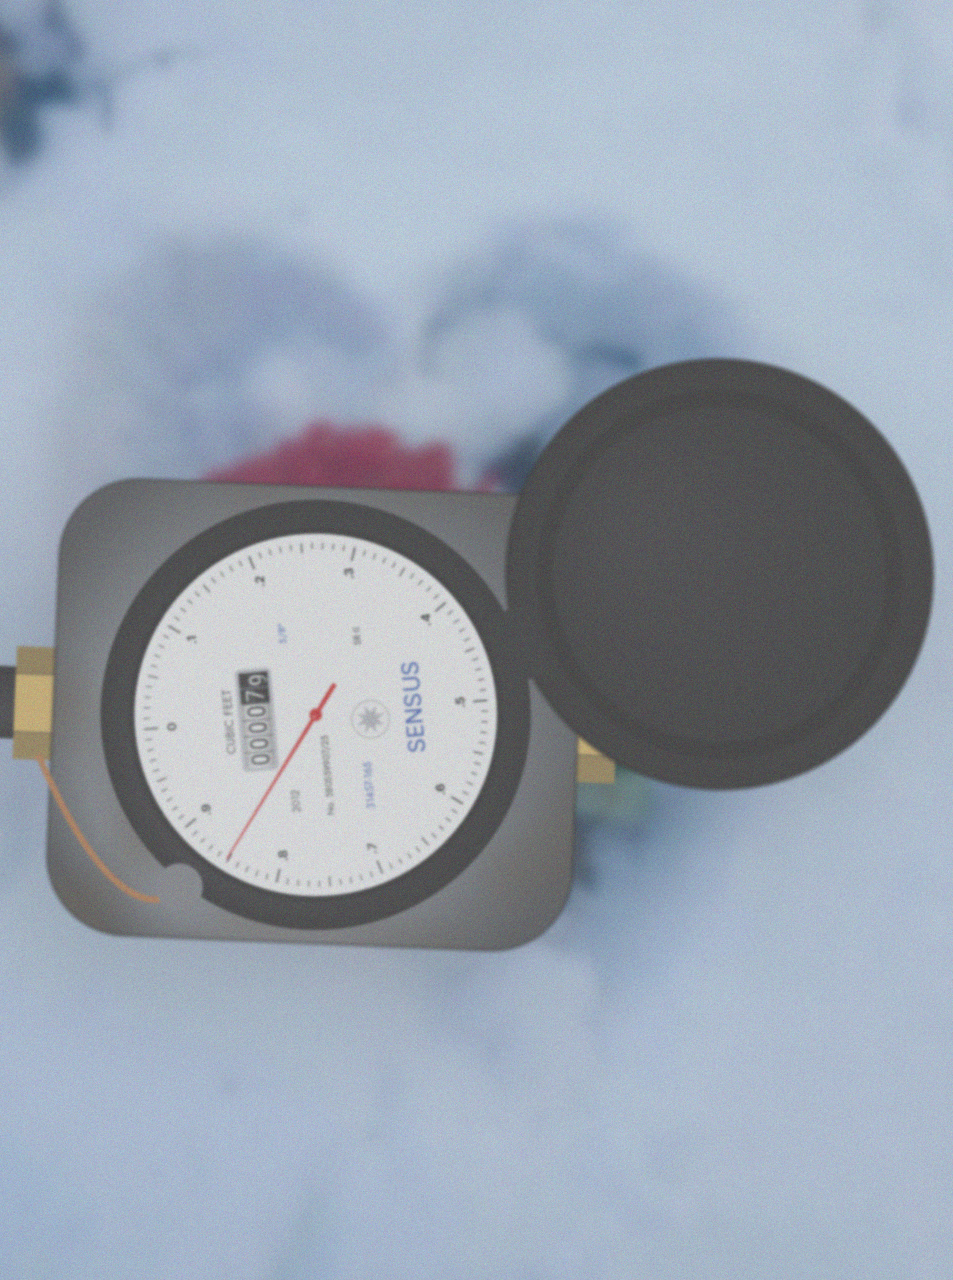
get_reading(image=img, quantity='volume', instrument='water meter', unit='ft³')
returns 78.85 ft³
